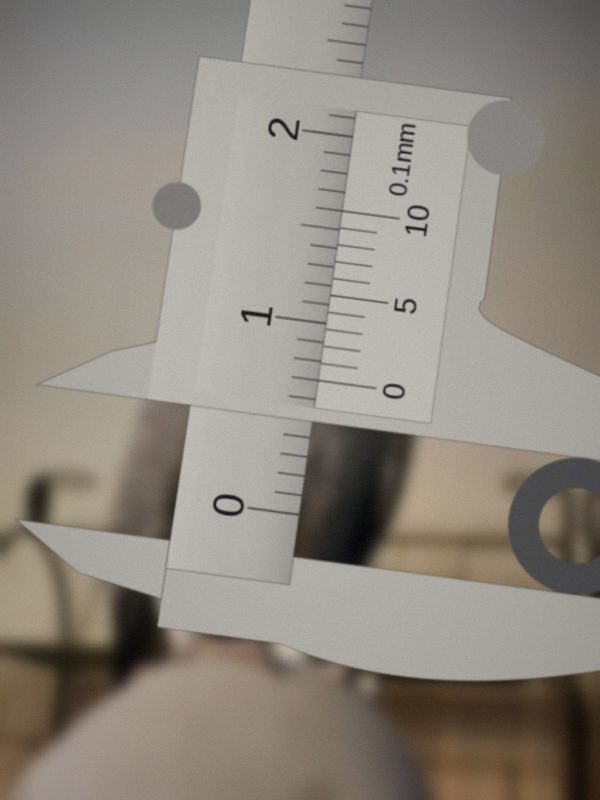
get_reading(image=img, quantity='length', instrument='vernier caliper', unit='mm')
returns 7.0 mm
